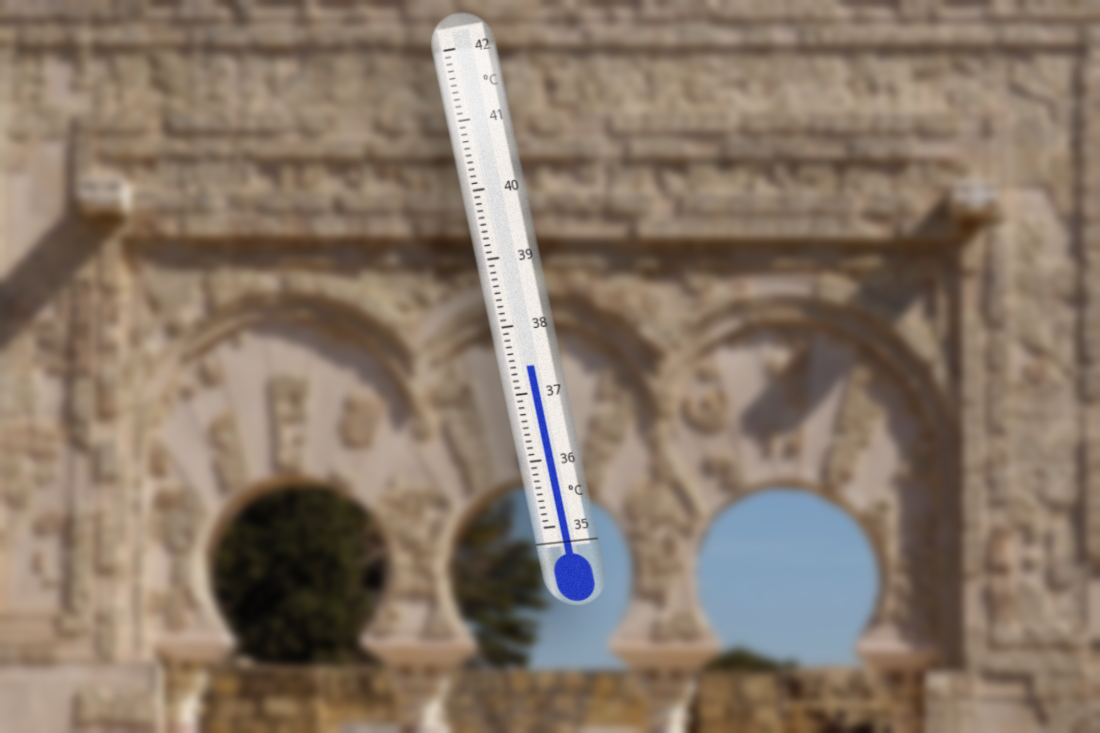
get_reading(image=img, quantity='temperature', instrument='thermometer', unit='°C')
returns 37.4 °C
